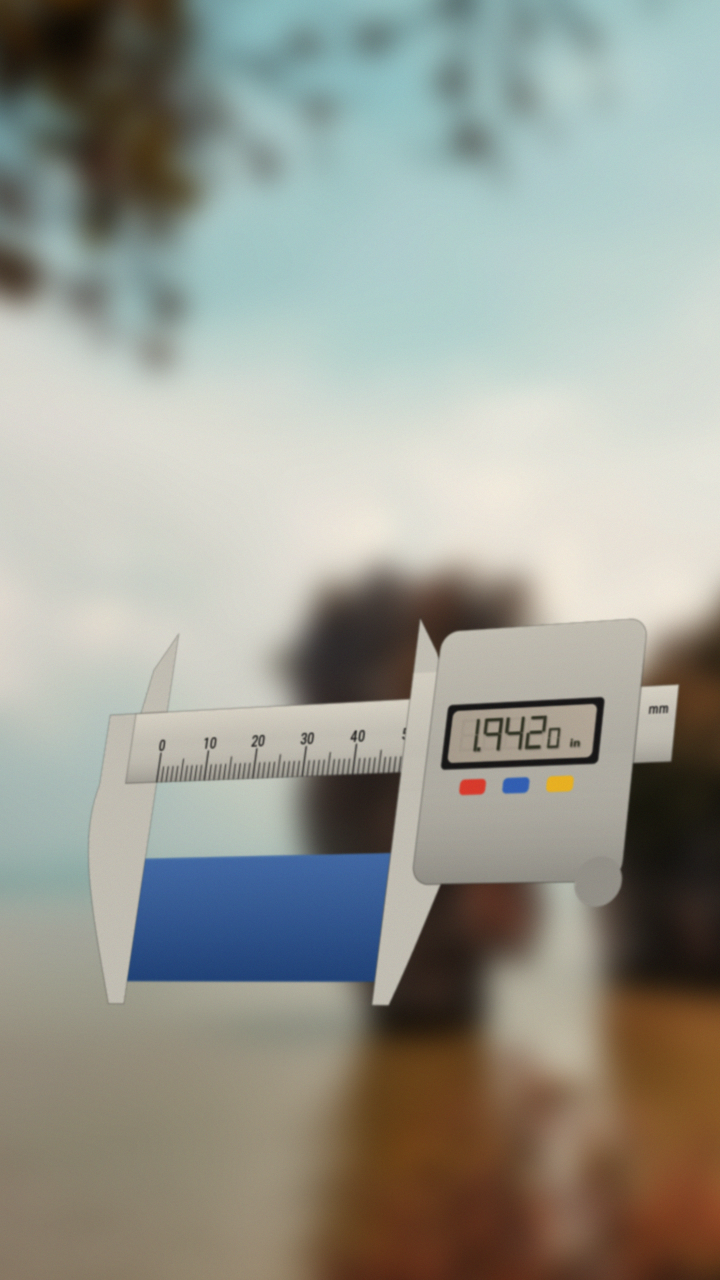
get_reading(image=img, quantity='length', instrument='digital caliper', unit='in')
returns 1.9420 in
